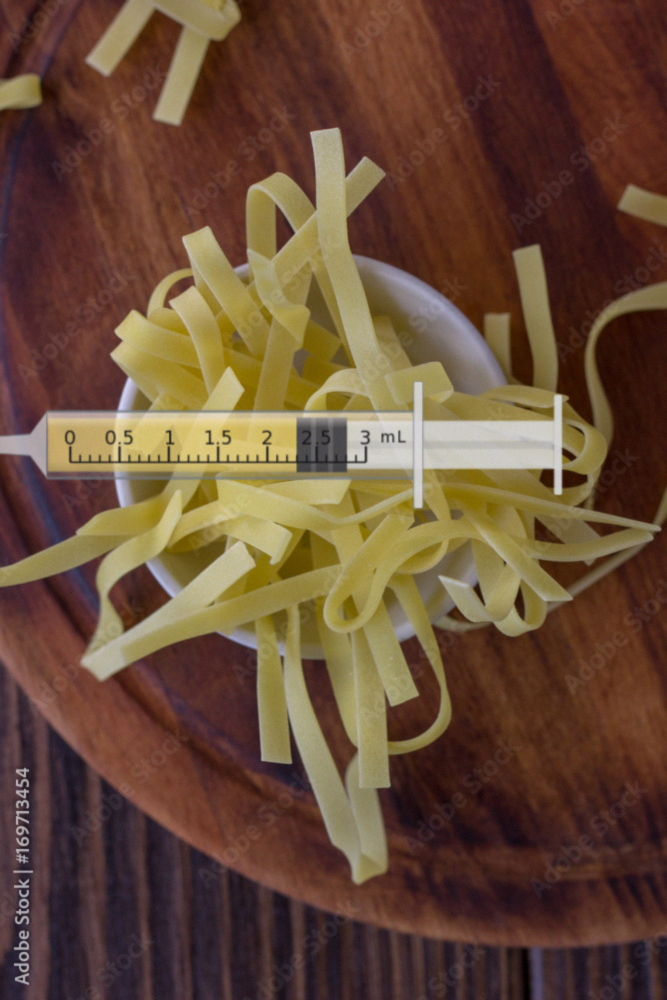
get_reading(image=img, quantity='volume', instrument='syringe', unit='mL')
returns 2.3 mL
